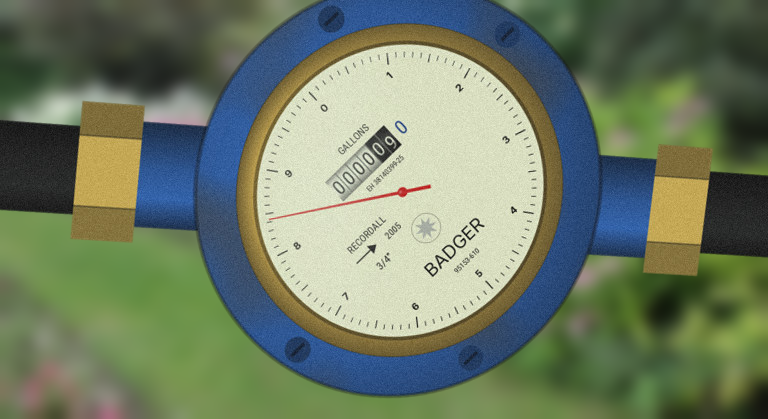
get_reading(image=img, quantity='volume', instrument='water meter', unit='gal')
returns 88.4 gal
